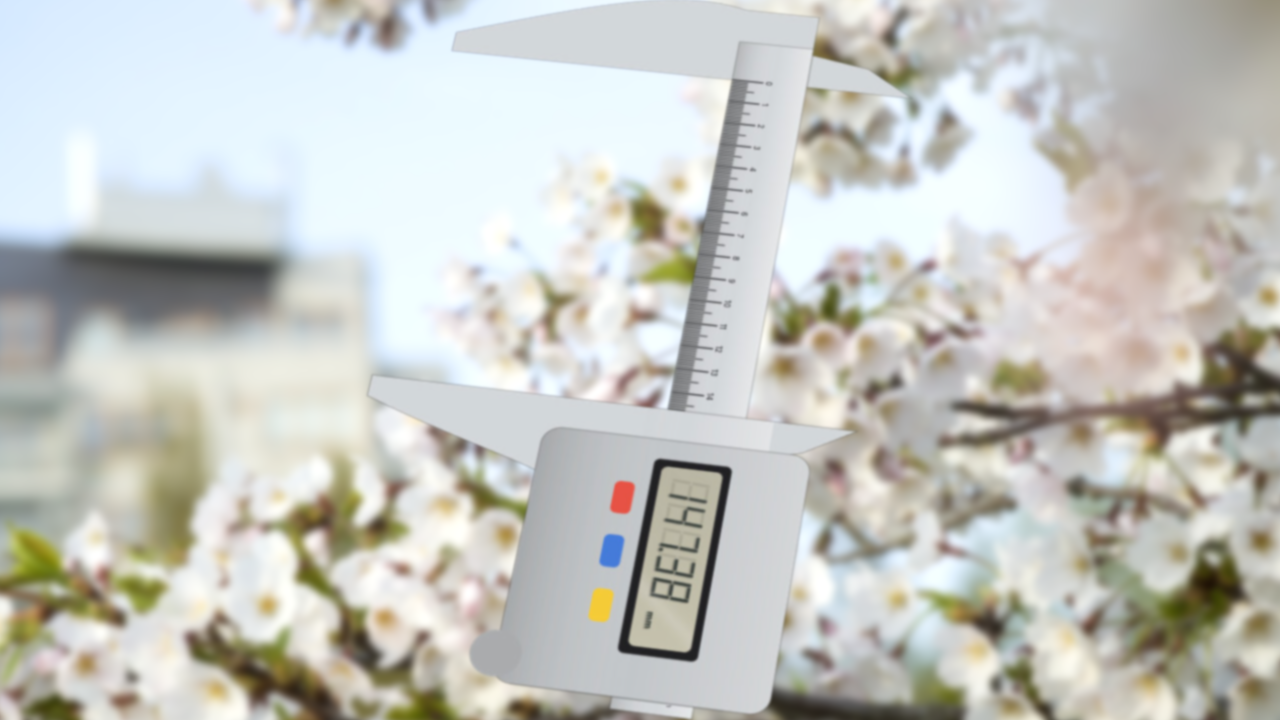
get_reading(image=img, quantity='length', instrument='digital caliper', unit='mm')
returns 147.38 mm
